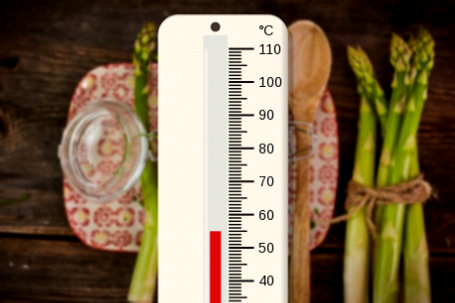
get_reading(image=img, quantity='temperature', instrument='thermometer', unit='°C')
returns 55 °C
